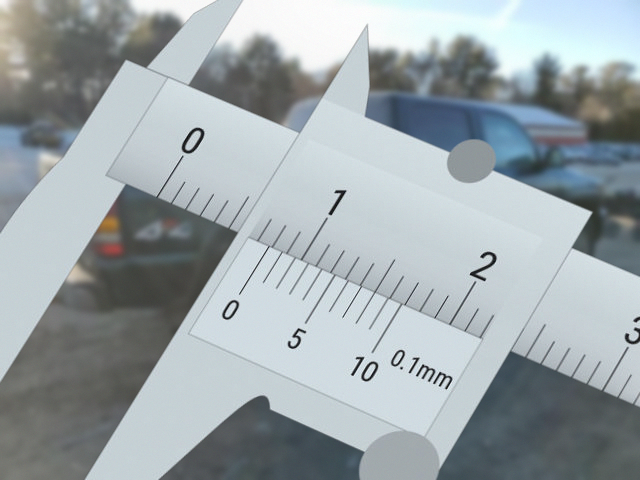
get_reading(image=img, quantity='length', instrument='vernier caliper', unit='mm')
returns 7.8 mm
